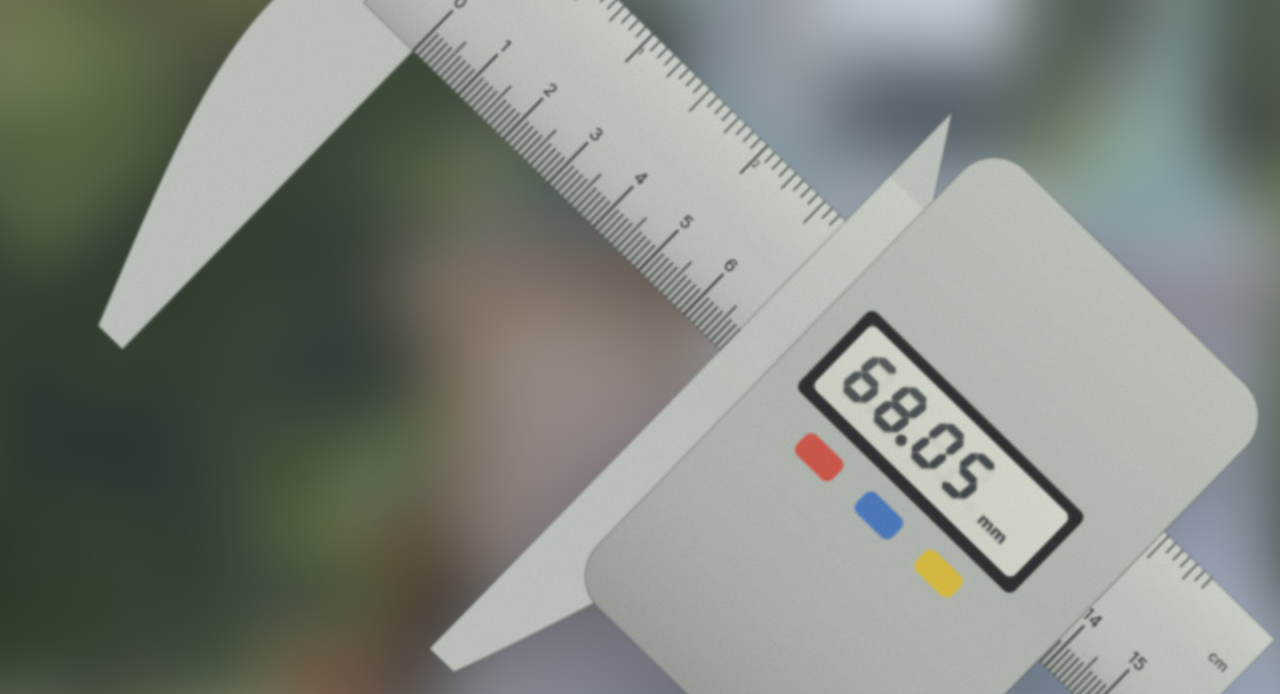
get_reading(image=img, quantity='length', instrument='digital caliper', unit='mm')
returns 68.05 mm
